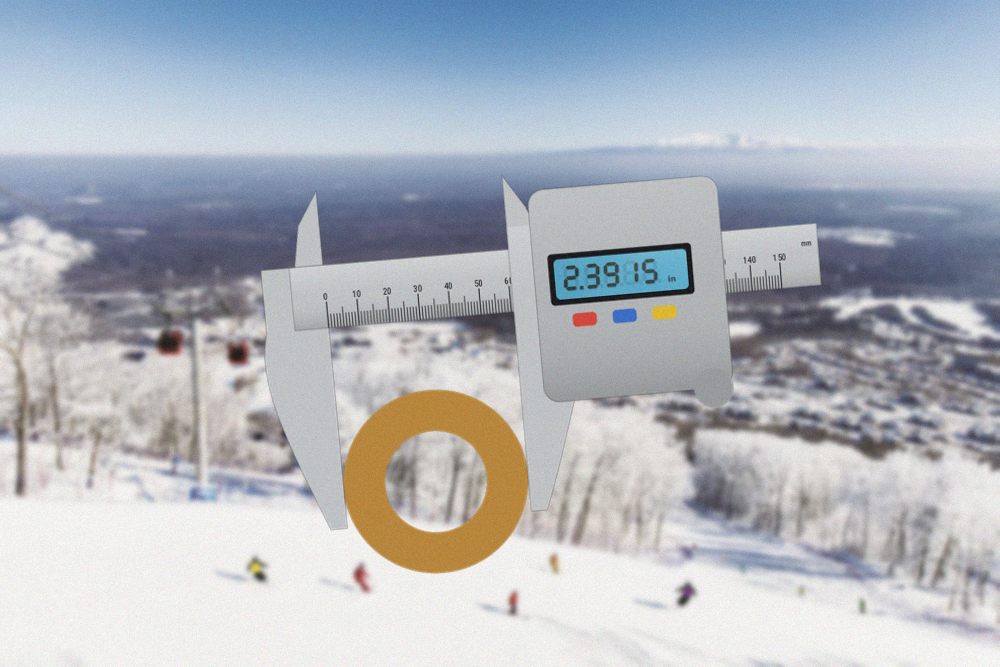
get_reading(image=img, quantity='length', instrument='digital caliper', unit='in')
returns 2.3915 in
